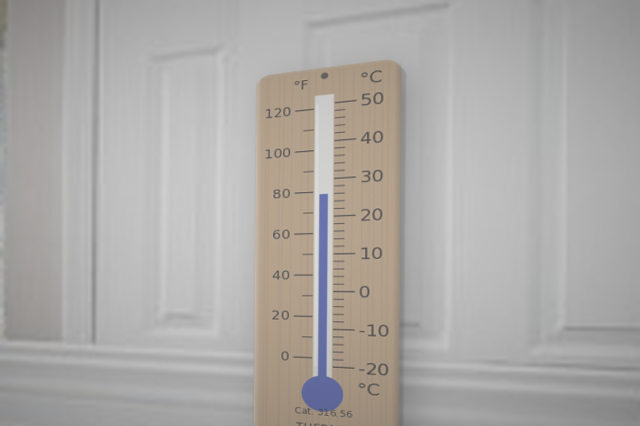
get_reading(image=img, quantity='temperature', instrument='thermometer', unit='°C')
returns 26 °C
